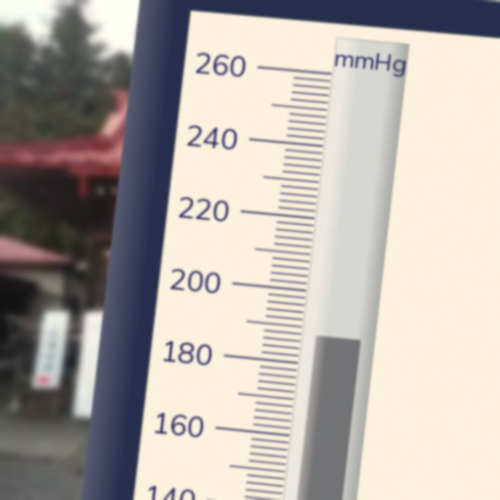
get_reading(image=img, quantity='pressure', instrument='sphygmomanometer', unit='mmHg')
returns 188 mmHg
